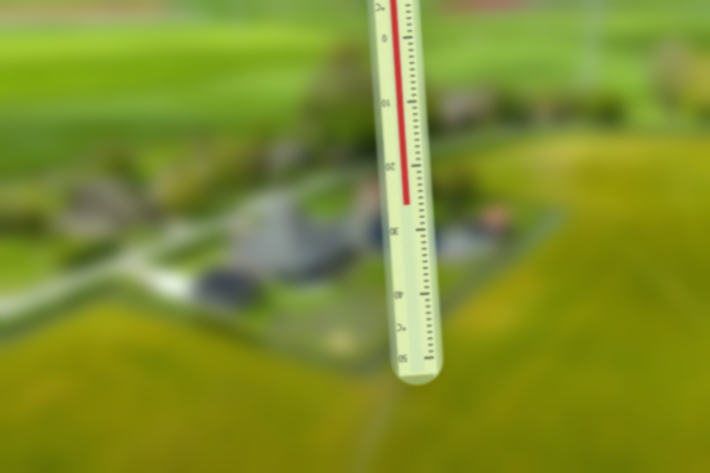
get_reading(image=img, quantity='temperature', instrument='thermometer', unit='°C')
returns 26 °C
